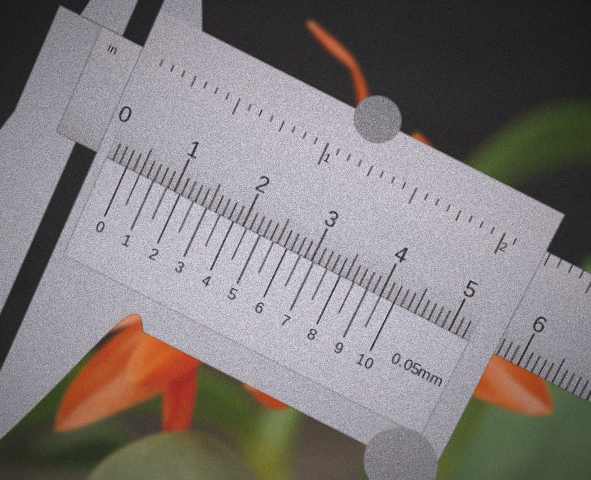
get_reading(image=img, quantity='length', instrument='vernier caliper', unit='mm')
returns 3.0 mm
